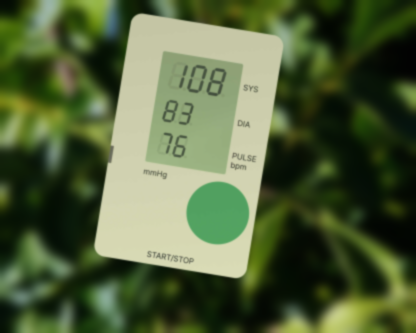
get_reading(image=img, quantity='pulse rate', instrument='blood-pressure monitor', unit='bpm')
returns 76 bpm
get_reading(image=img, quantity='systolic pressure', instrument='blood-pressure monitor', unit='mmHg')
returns 108 mmHg
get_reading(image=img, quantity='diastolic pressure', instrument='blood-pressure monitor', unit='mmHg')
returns 83 mmHg
